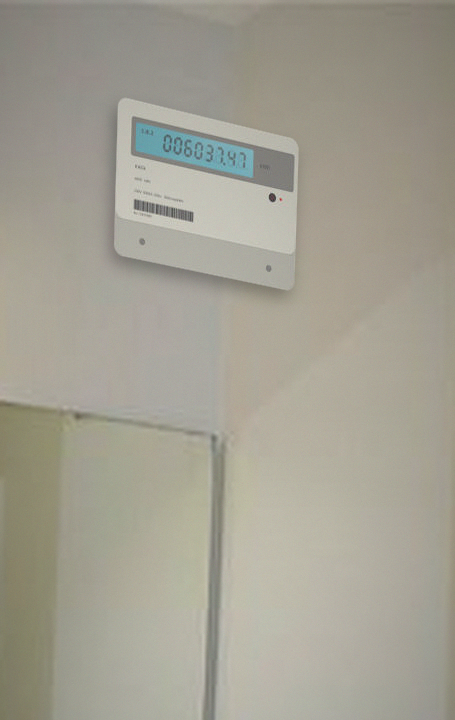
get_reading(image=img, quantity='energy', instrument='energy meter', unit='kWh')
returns 6037.47 kWh
